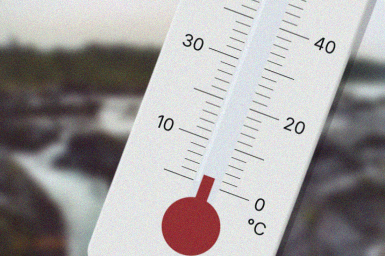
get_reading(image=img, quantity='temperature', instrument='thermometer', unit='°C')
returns 2 °C
